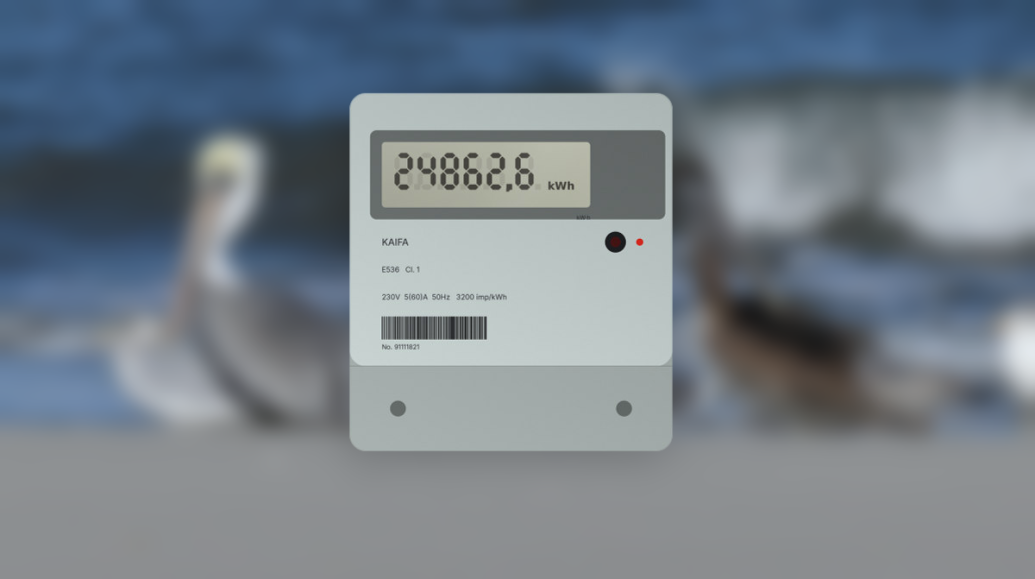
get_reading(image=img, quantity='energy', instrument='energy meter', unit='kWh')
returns 24862.6 kWh
